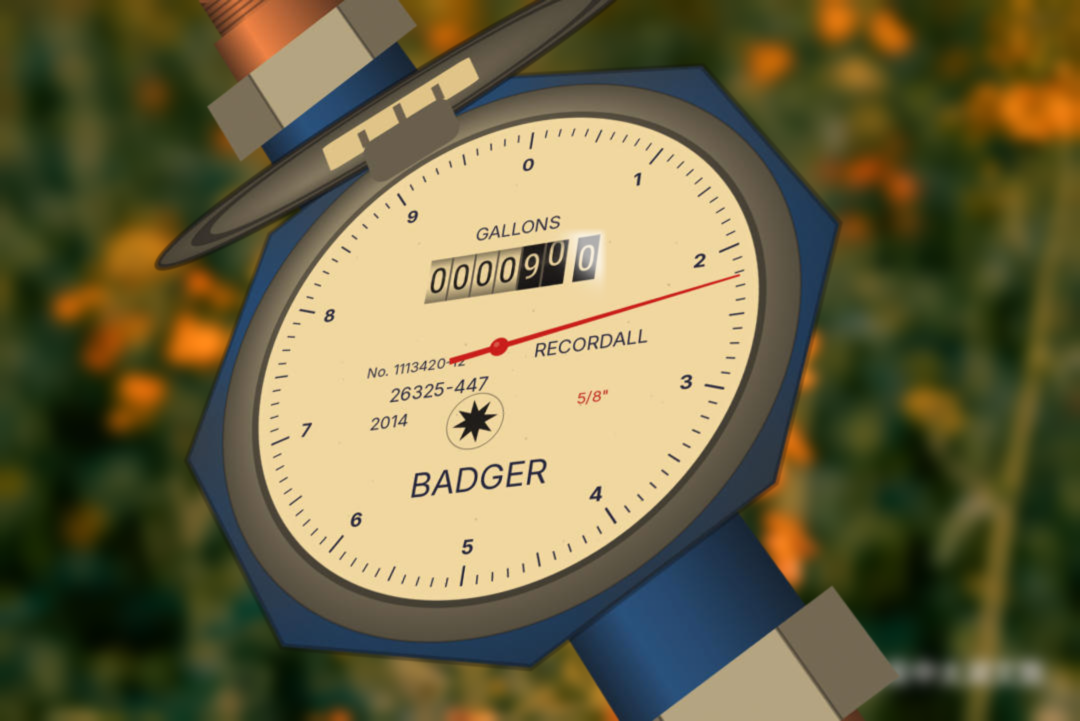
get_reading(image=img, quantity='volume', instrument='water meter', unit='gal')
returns 902.2 gal
